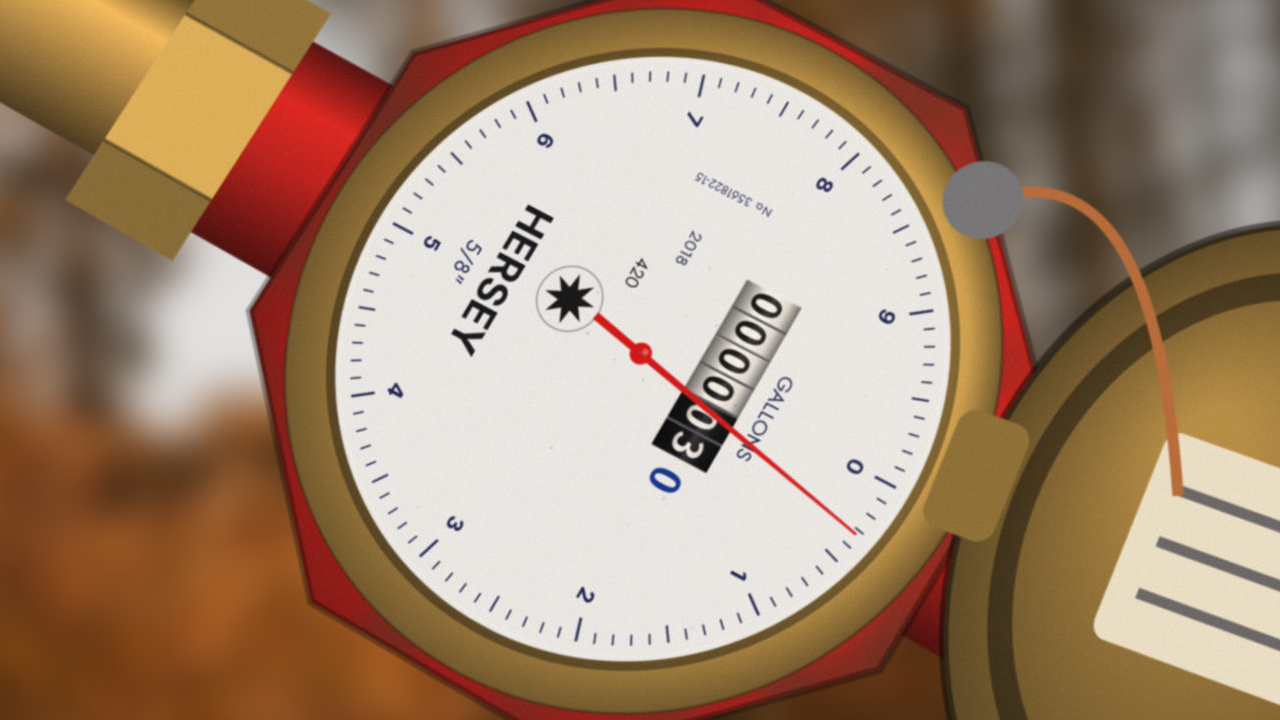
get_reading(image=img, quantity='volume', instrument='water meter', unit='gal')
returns 30.3 gal
